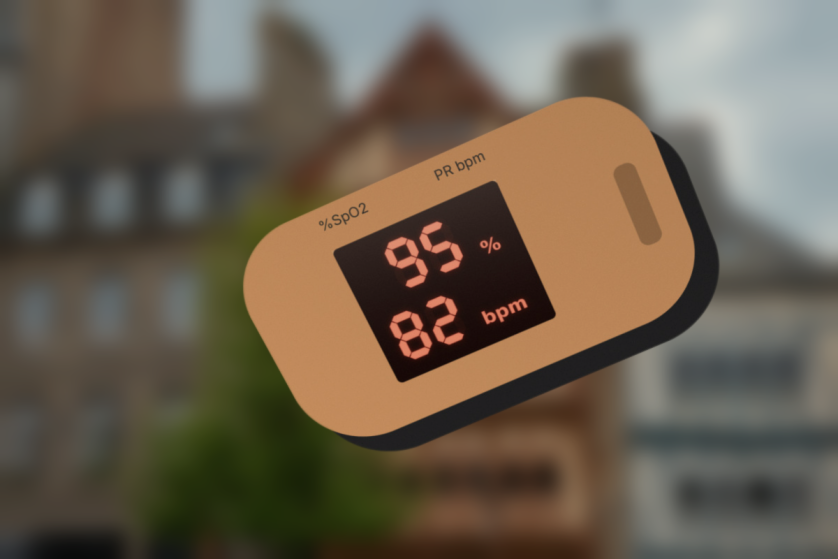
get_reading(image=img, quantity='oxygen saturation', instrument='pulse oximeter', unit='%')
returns 95 %
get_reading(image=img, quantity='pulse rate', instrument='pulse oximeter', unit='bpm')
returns 82 bpm
